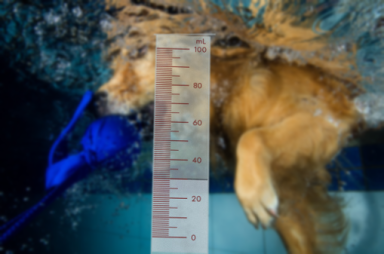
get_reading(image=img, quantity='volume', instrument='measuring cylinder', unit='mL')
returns 30 mL
